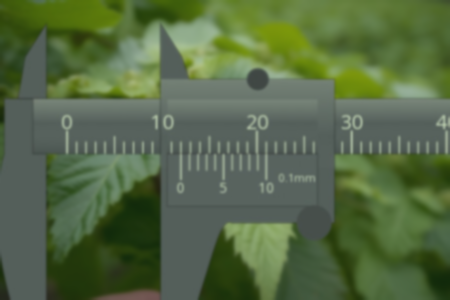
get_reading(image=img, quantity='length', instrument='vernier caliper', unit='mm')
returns 12.0 mm
